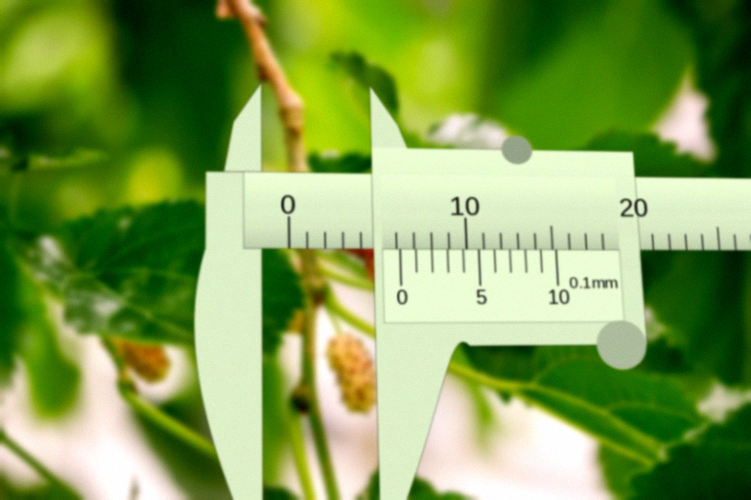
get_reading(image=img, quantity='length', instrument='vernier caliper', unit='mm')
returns 6.2 mm
